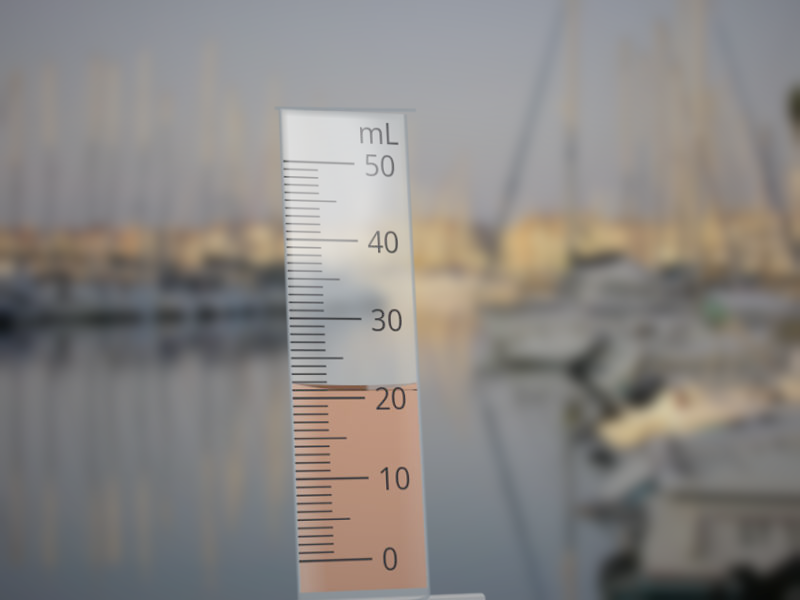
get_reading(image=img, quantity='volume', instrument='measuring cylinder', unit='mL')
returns 21 mL
